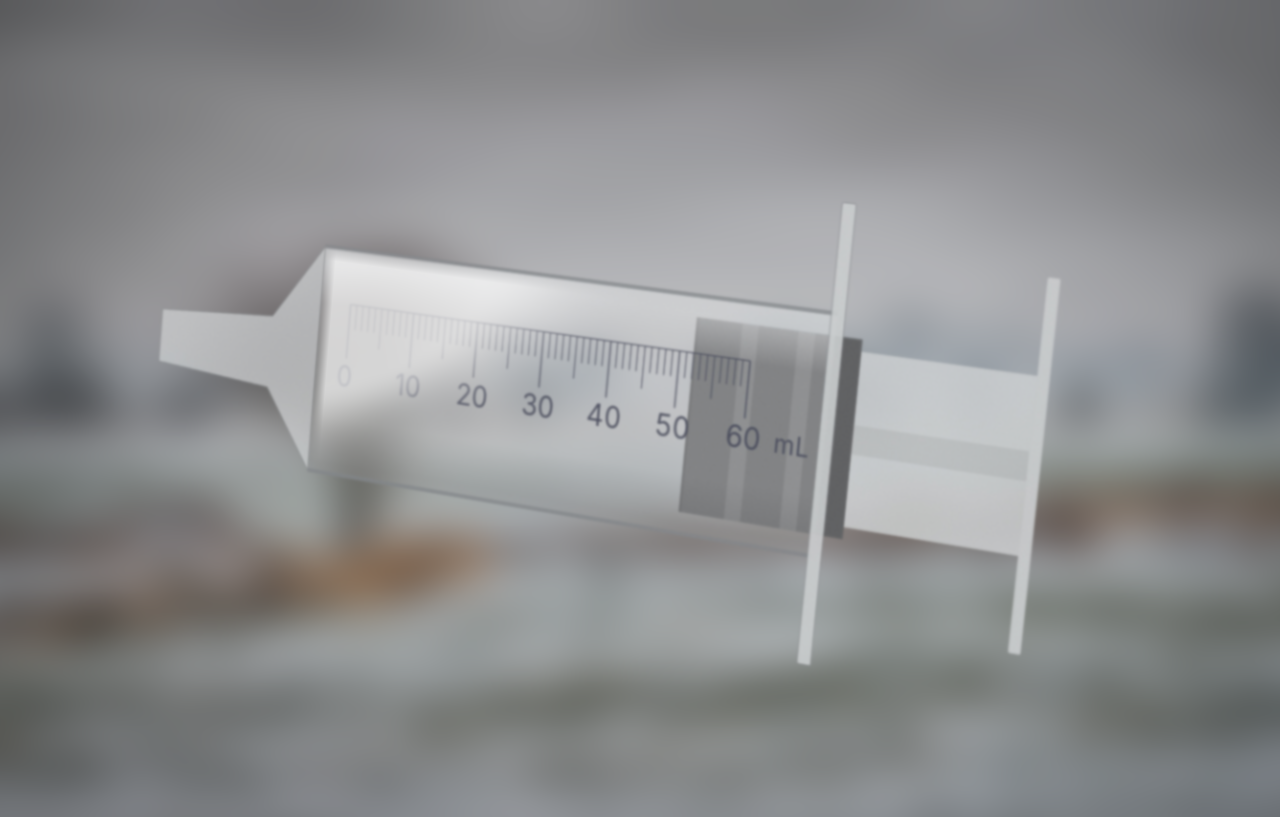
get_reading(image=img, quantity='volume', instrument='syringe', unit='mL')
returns 52 mL
